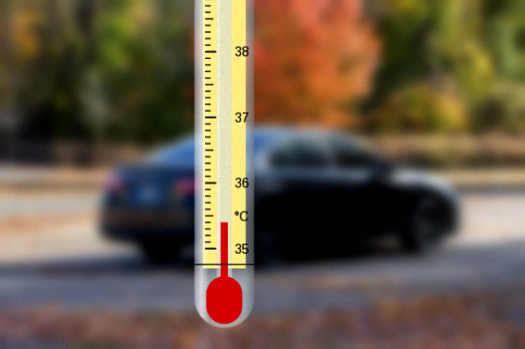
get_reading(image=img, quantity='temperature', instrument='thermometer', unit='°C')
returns 35.4 °C
